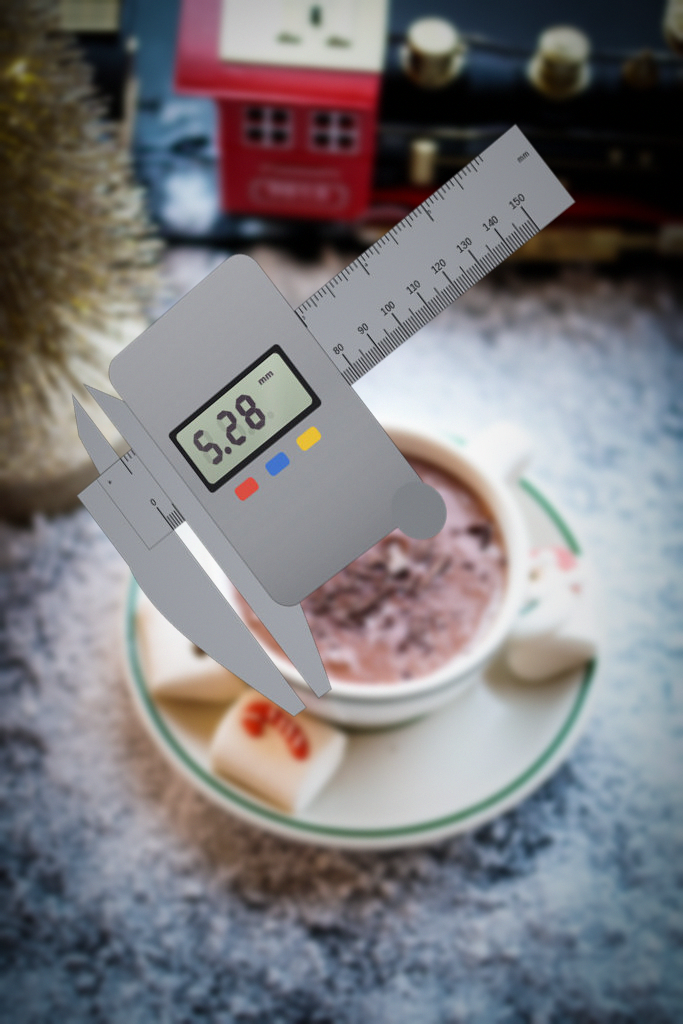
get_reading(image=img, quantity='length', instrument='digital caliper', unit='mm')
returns 5.28 mm
